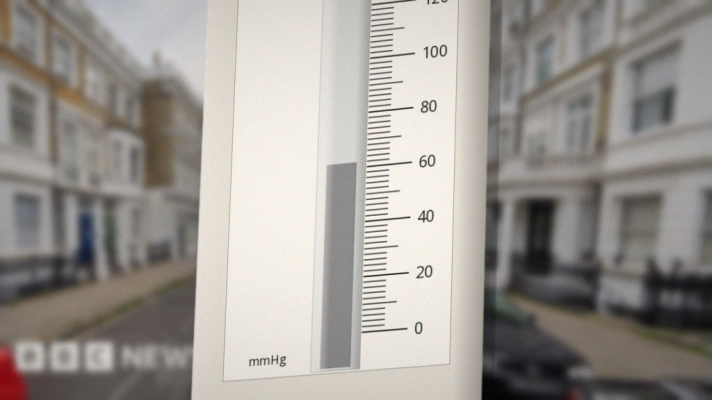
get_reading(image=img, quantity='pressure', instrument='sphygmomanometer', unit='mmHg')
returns 62 mmHg
